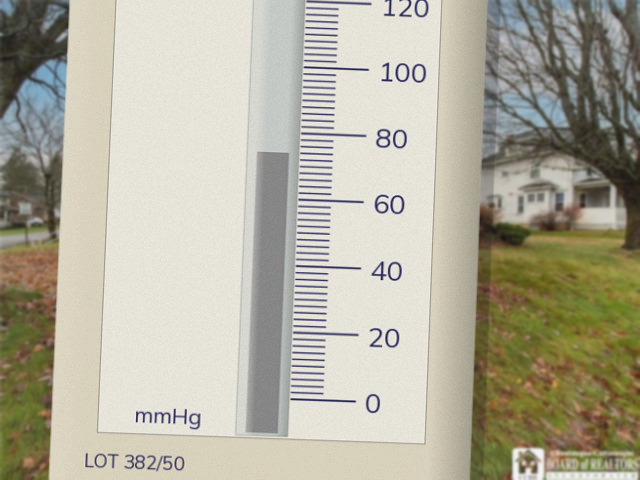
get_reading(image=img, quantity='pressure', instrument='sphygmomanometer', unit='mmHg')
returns 74 mmHg
